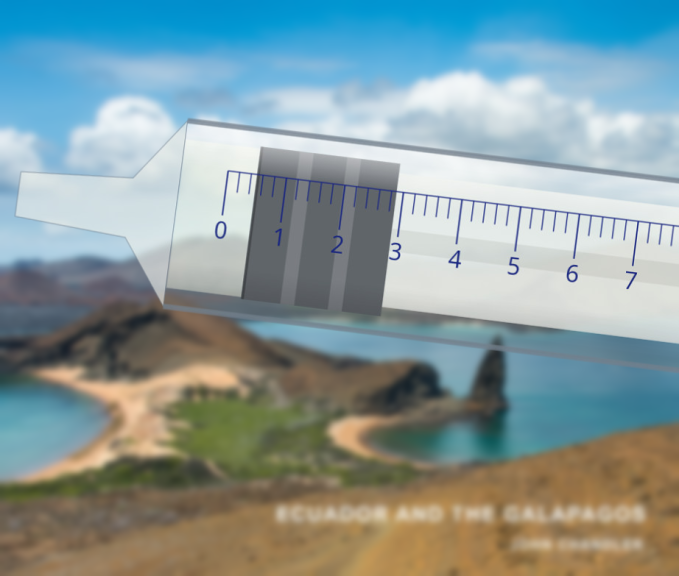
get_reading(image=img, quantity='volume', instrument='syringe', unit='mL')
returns 0.5 mL
